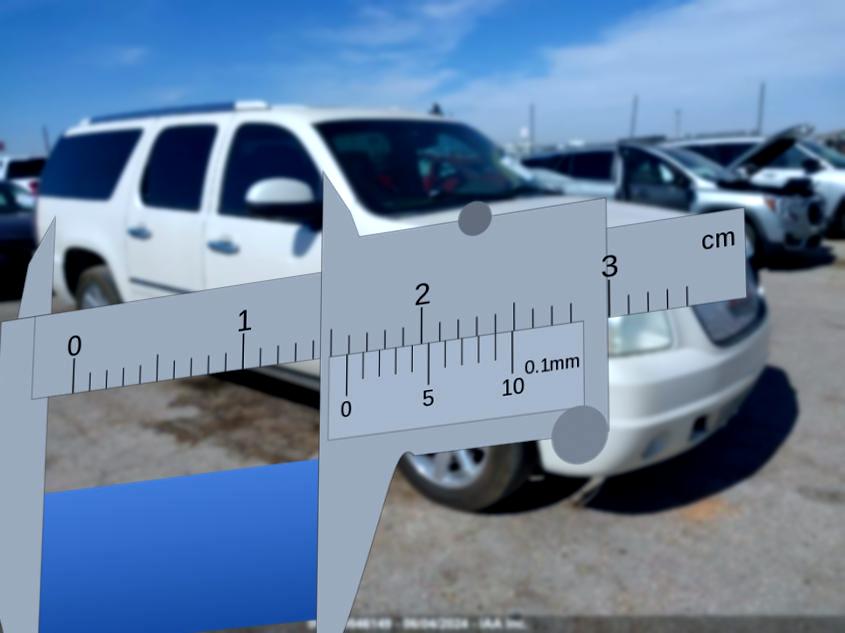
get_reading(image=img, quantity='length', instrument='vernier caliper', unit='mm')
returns 15.9 mm
